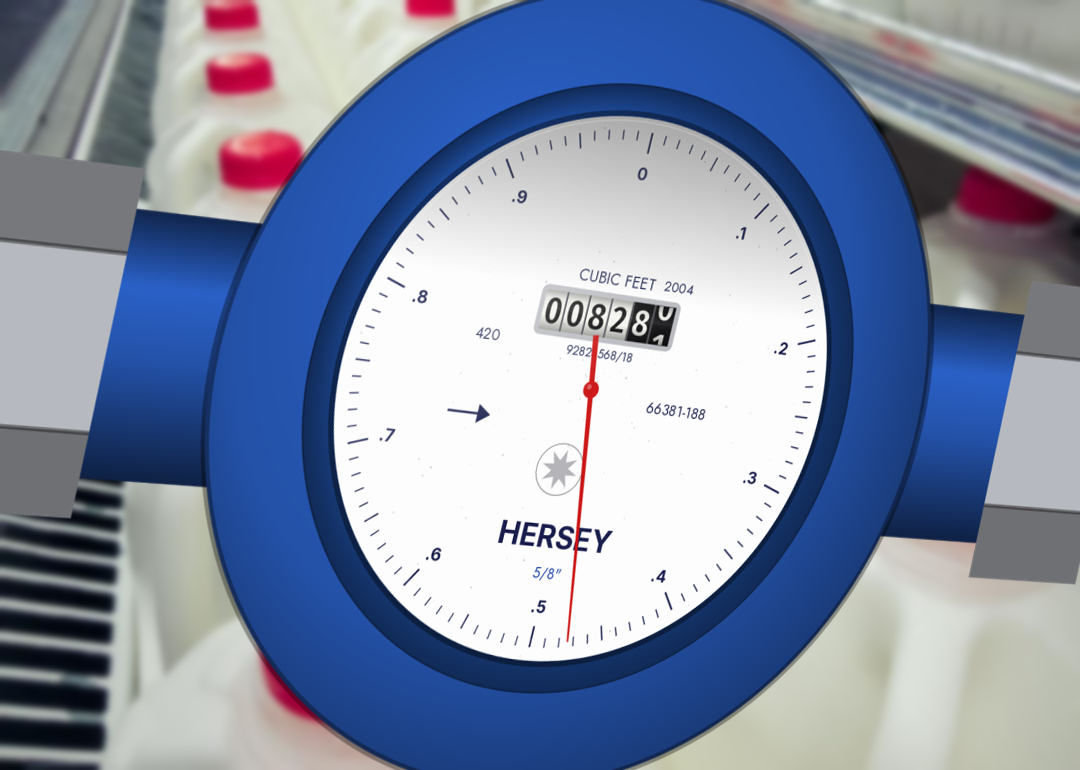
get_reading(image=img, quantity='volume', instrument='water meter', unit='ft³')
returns 8280.47 ft³
